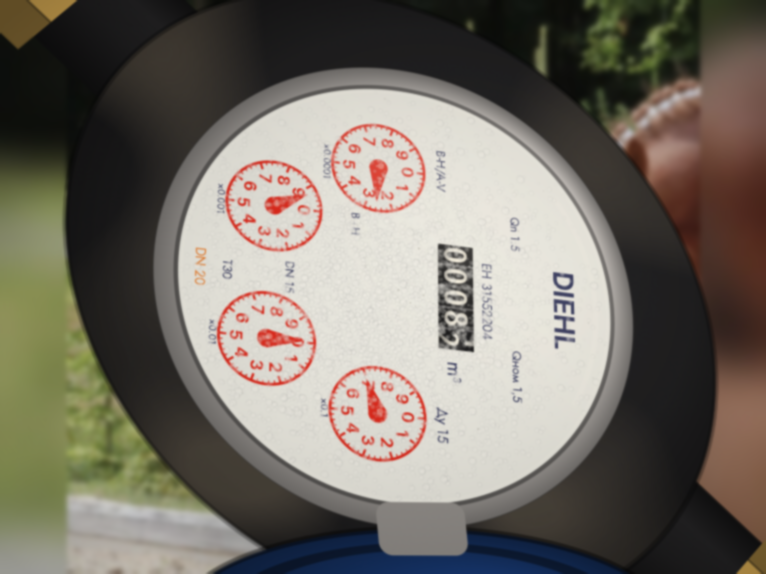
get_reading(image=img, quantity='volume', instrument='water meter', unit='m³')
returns 81.6992 m³
